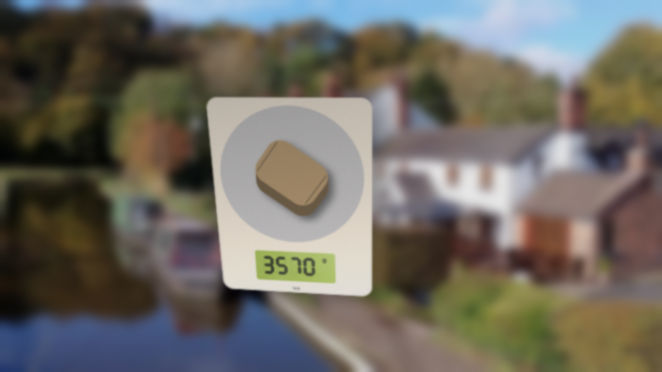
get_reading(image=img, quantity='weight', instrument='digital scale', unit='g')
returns 3570 g
